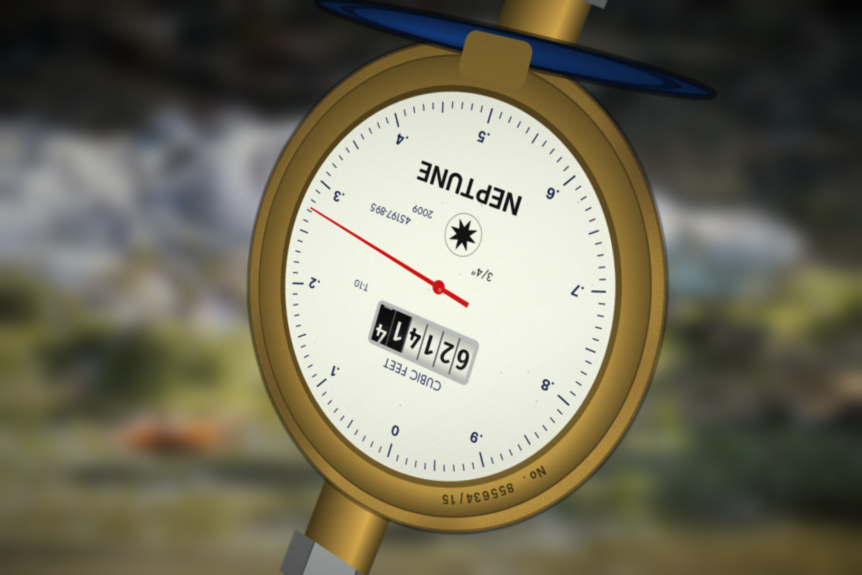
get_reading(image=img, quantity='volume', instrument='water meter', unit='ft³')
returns 621414.27 ft³
